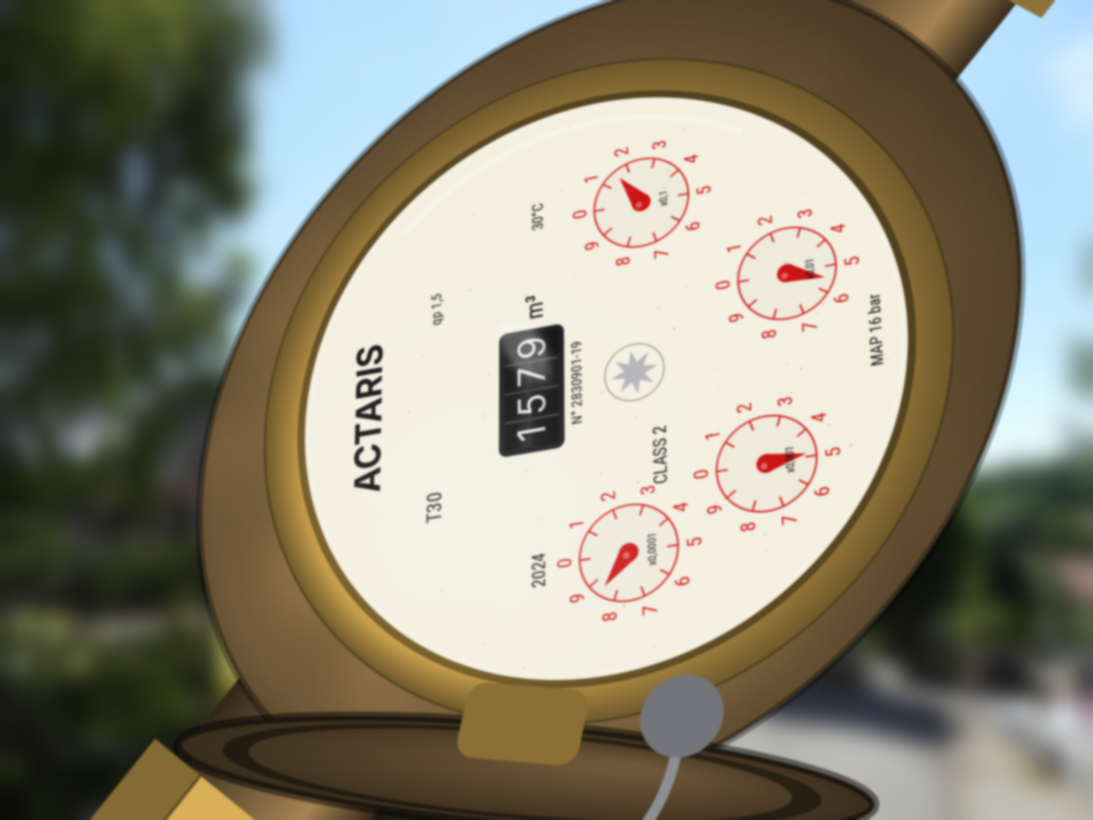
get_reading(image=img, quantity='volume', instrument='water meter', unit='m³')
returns 1579.1548 m³
